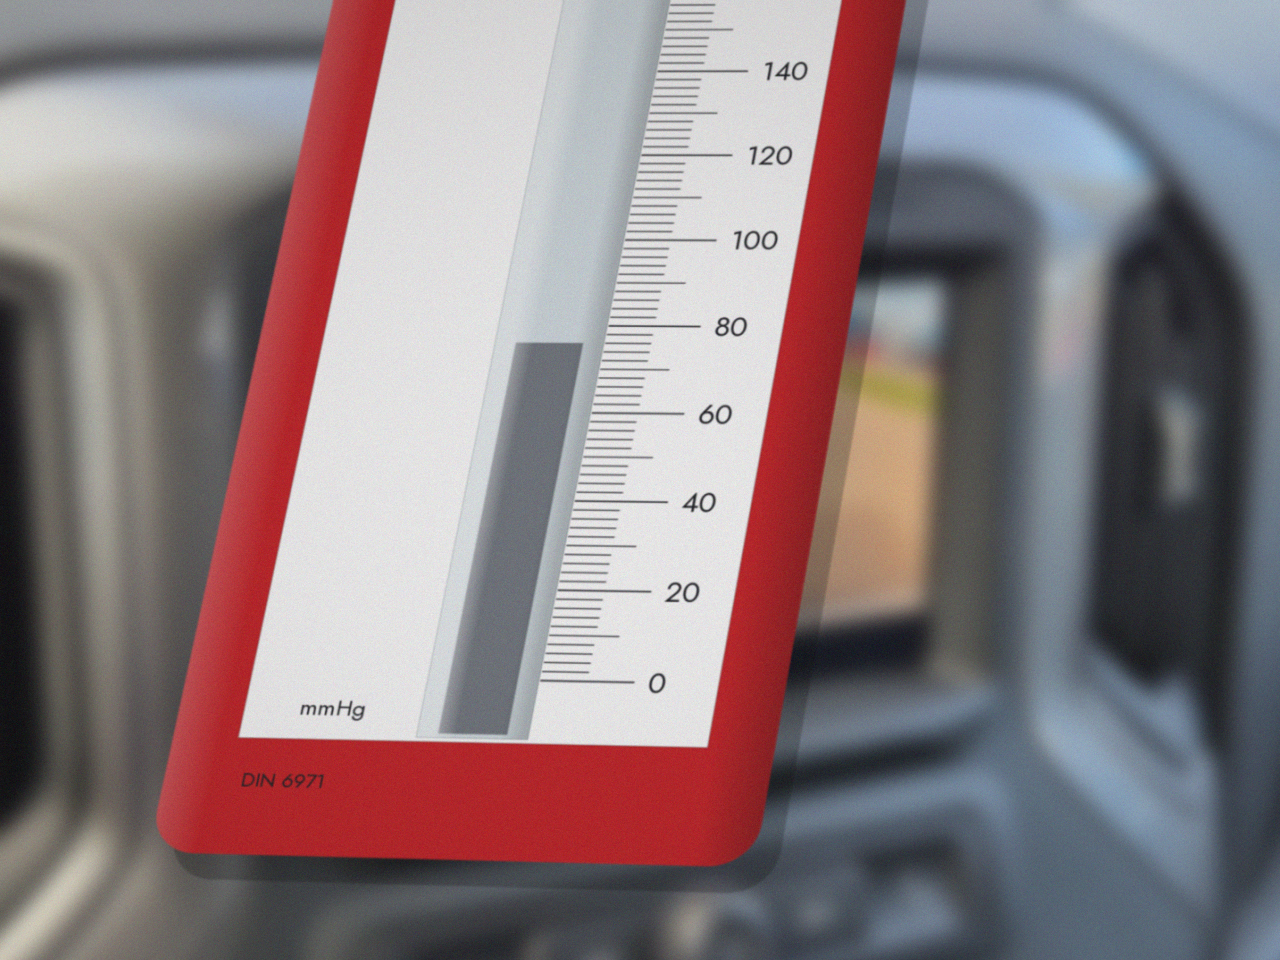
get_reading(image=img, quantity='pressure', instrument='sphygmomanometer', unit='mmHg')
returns 76 mmHg
